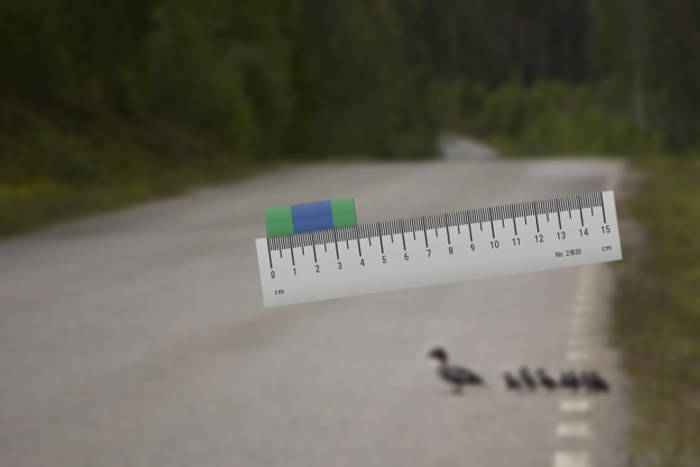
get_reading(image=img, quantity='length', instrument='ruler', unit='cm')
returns 4 cm
